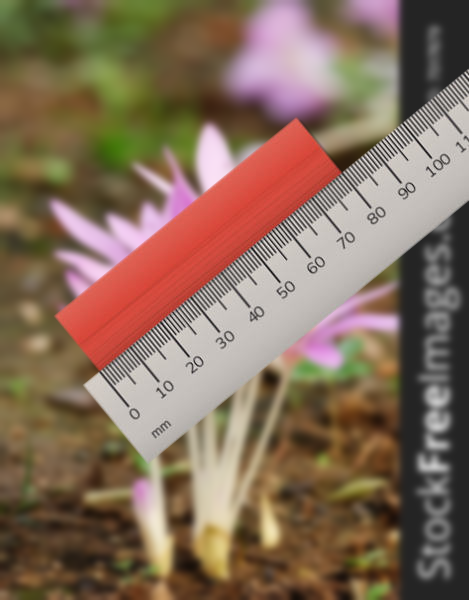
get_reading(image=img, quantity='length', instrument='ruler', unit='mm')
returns 80 mm
